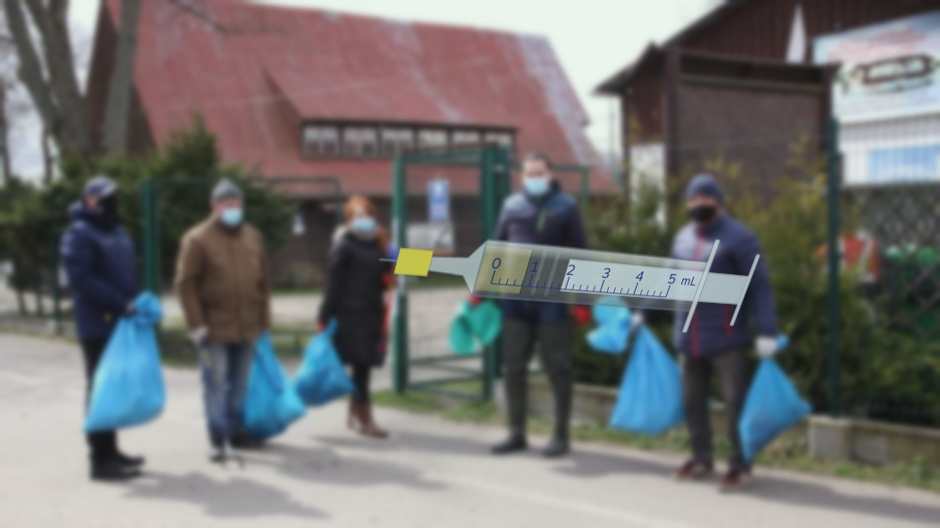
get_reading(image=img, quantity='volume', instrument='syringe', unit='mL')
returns 0.8 mL
